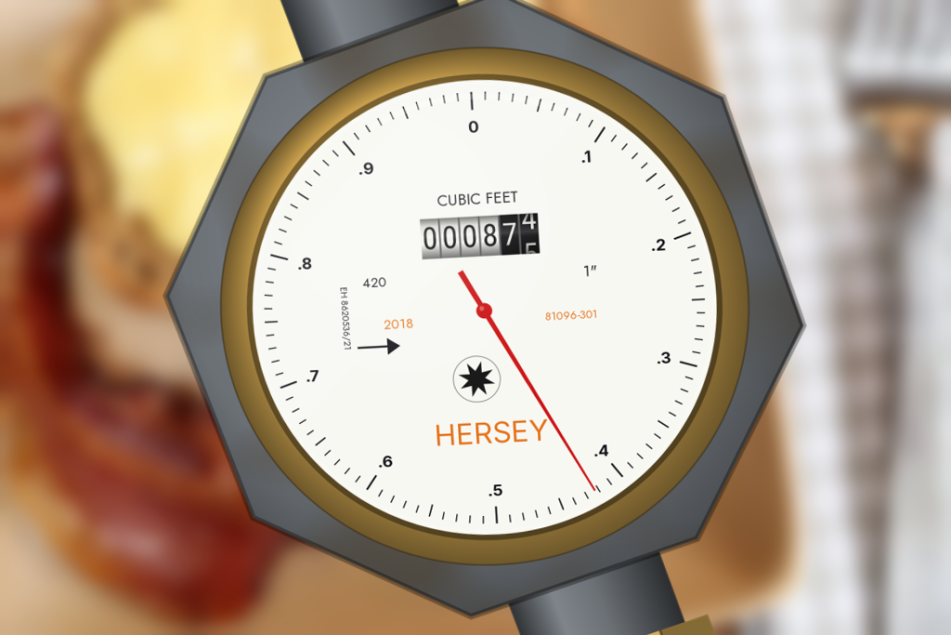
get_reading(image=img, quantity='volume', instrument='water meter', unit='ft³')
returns 874.42 ft³
